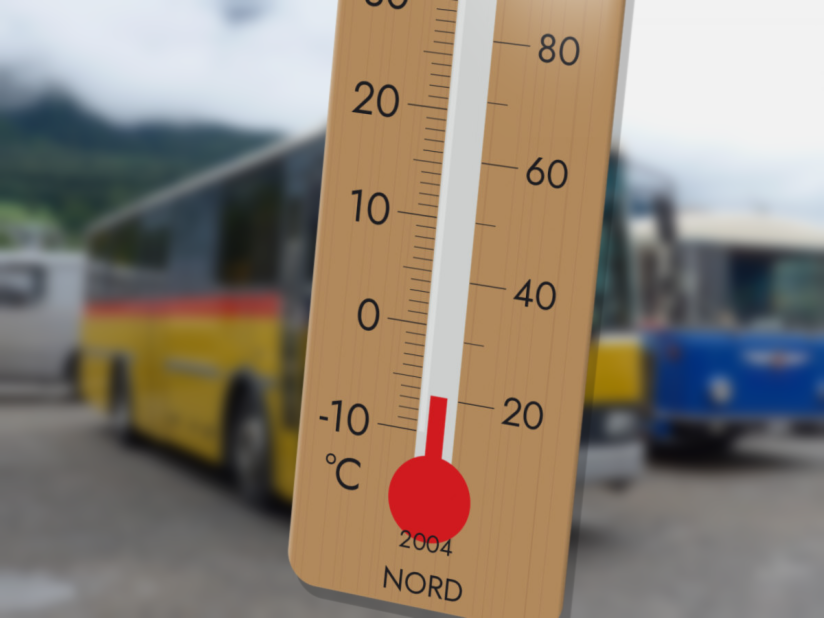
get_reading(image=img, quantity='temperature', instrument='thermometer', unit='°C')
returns -6.5 °C
